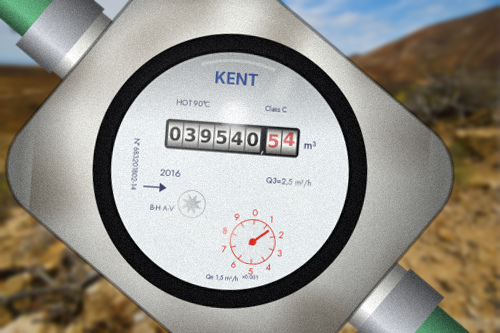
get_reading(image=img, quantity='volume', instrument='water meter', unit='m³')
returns 39540.541 m³
